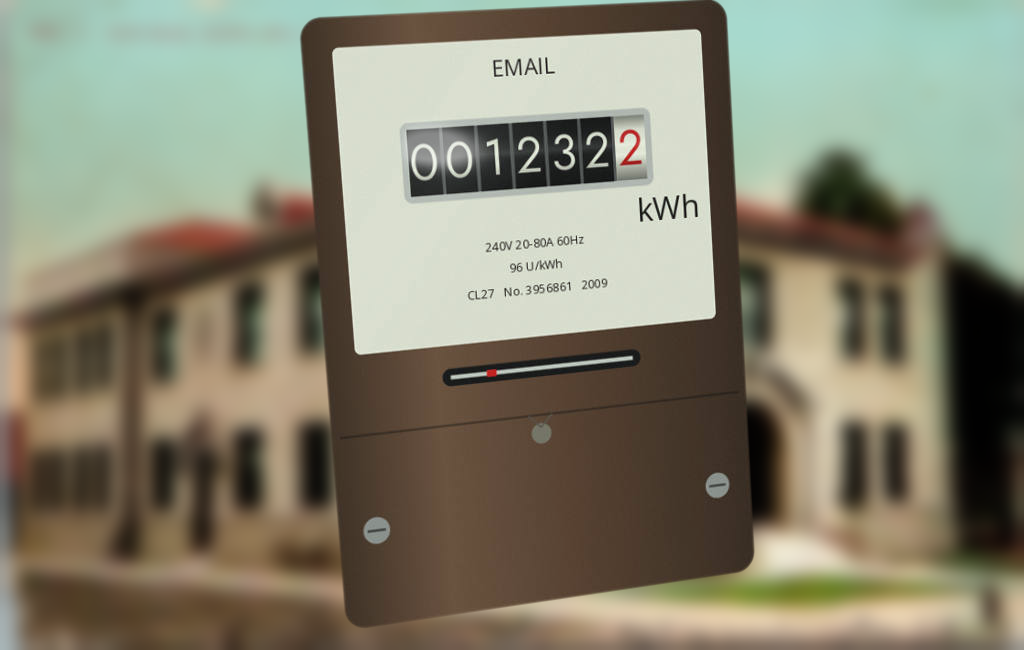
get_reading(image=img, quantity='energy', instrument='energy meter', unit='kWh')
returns 1232.2 kWh
